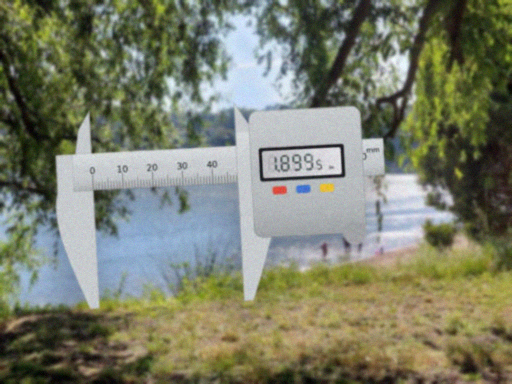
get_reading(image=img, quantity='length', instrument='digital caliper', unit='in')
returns 1.8995 in
